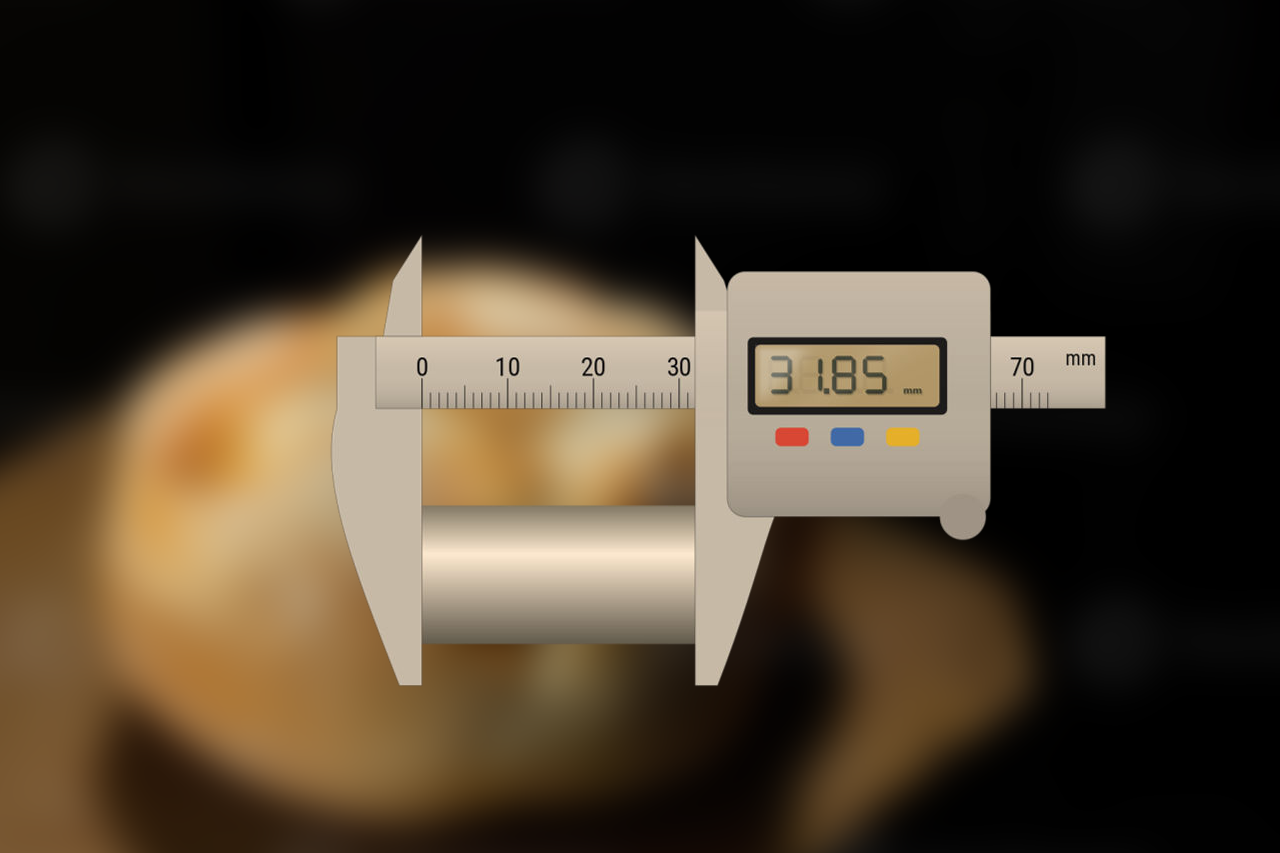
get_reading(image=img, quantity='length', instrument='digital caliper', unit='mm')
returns 31.85 mm
